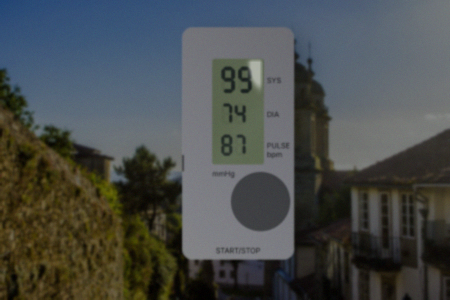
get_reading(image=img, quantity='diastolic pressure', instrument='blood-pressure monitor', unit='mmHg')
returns 74 mmHg
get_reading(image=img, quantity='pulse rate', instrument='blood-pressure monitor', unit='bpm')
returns 87 bpm
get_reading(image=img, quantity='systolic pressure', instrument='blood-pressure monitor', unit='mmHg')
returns 99 mmHg
